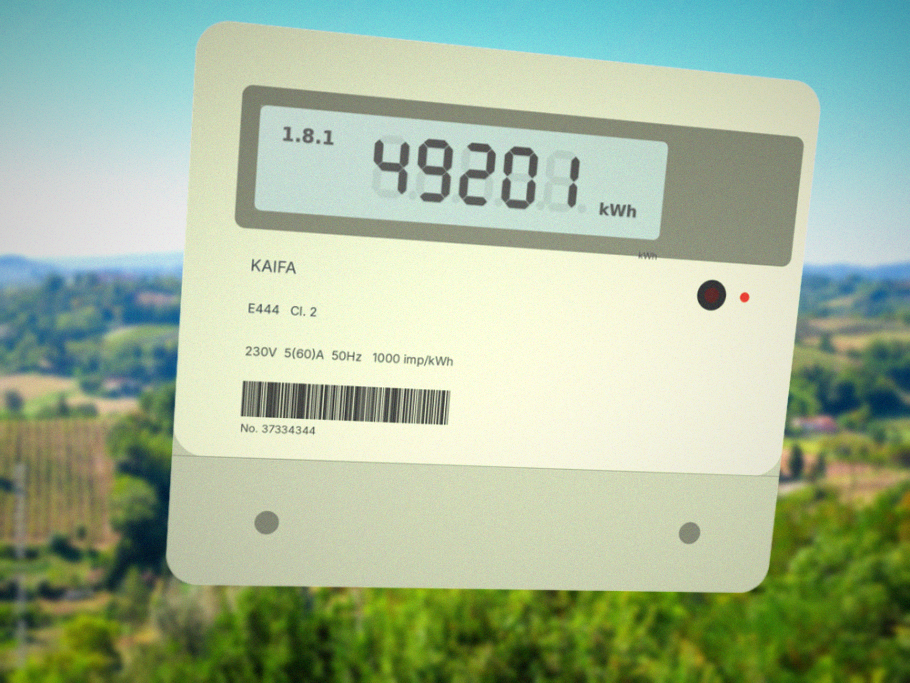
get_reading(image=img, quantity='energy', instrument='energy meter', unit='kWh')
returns 49201 kWh
